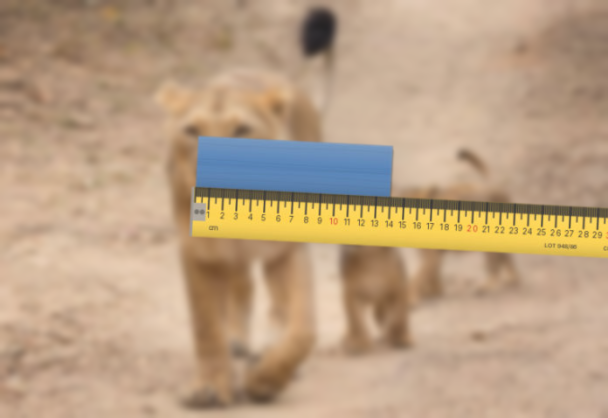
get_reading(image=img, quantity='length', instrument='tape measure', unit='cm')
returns 14 cm
